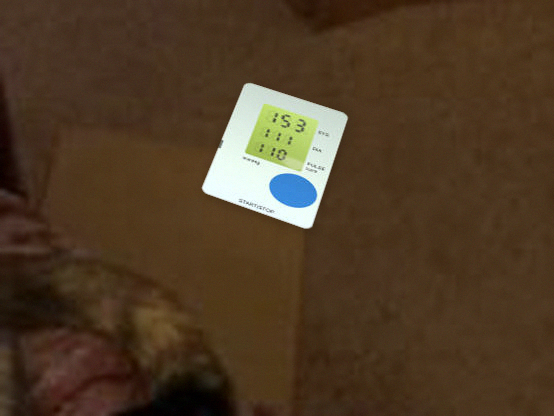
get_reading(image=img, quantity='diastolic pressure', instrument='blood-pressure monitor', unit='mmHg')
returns 111 mmHg
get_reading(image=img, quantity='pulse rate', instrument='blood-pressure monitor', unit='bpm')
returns 110 bpm
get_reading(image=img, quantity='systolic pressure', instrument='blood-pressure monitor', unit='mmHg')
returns 153 mmHg
